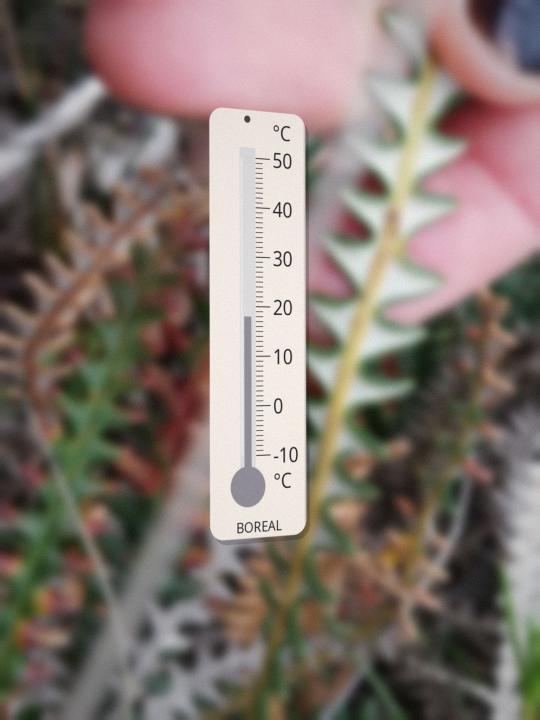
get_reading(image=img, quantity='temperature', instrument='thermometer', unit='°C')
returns 18 °C
